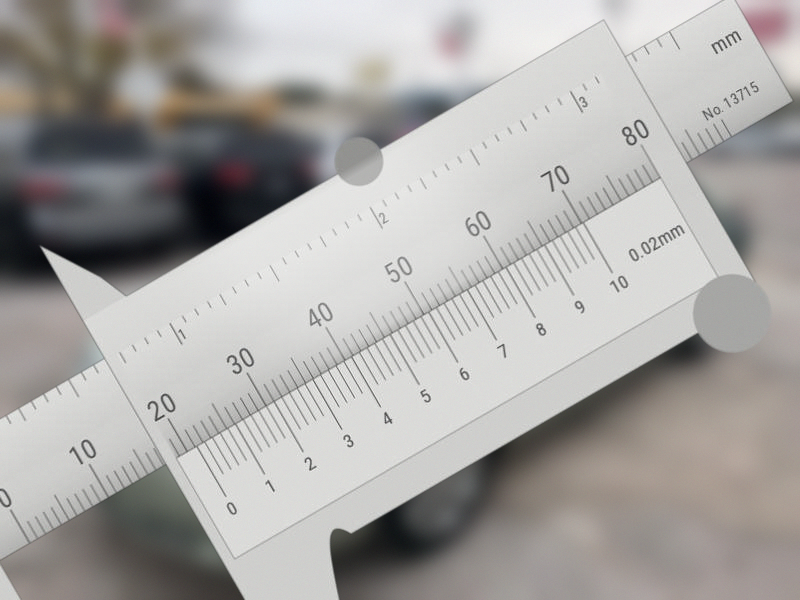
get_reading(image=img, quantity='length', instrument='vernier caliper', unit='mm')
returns 21.2 mm
